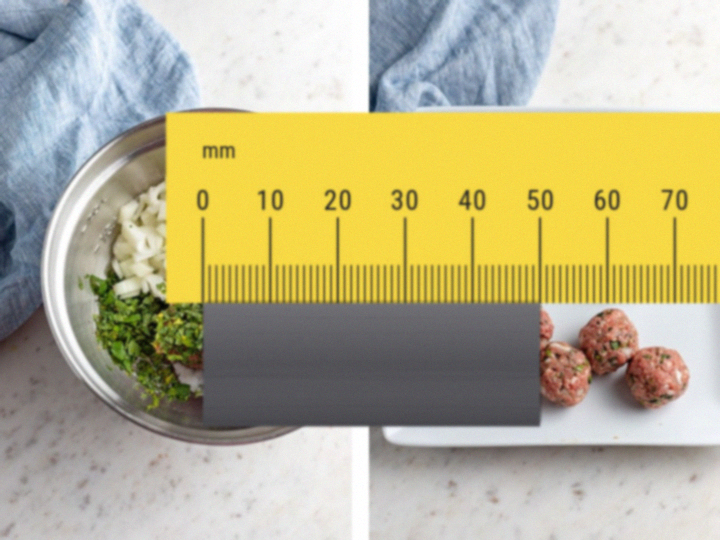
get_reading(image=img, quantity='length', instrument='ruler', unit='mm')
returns 50 mm
